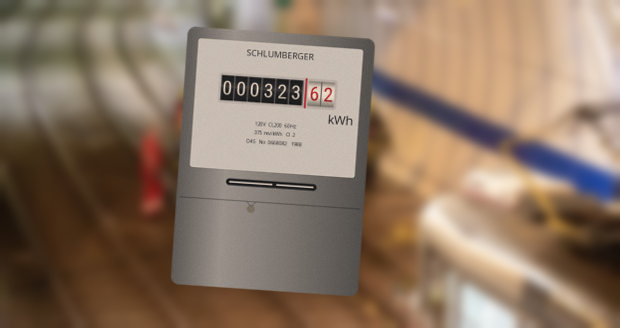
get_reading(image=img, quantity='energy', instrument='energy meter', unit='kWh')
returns 323.62 kWh
